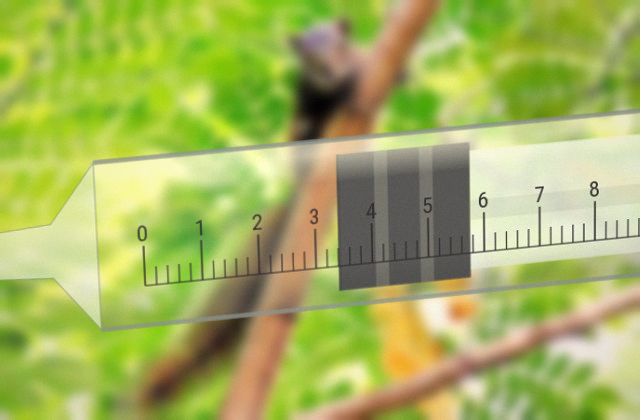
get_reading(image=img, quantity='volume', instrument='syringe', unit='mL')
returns 3.4 mL
